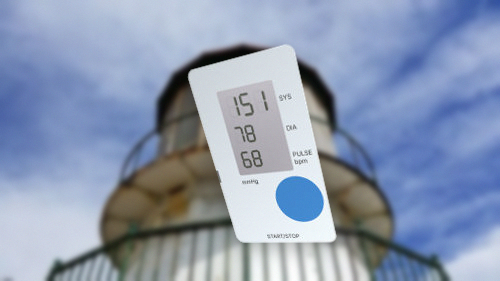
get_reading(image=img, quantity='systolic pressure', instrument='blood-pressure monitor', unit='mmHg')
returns 151 mmHg
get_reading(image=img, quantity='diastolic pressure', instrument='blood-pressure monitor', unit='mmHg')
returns 78 mmHg
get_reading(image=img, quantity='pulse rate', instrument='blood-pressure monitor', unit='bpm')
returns 68 bpm
